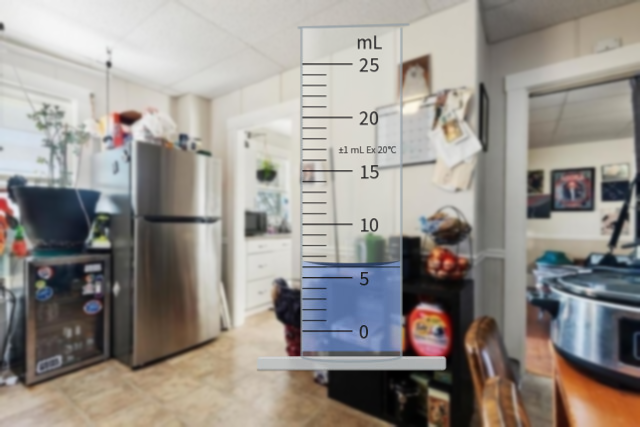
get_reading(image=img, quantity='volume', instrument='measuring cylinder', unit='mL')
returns 6 mL
